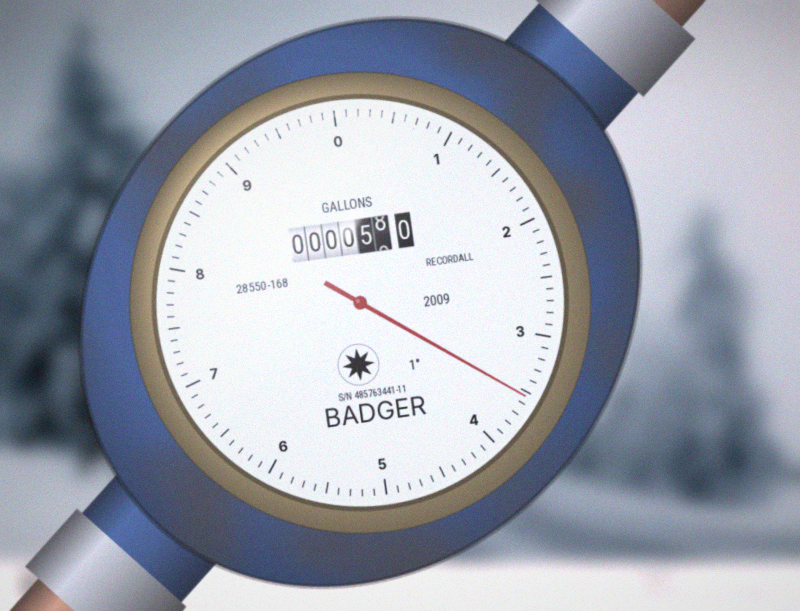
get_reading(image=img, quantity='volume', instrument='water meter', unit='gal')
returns 583.5 gal
